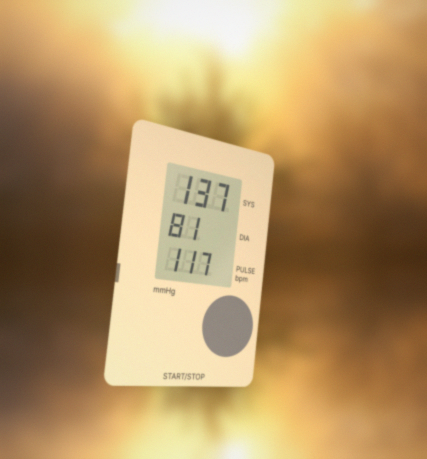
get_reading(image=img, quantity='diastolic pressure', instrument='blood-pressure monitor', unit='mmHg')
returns 81 mmHg
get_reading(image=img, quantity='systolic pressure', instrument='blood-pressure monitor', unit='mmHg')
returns 137 mmHg
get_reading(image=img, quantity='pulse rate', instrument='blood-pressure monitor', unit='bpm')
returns 117 bpm
